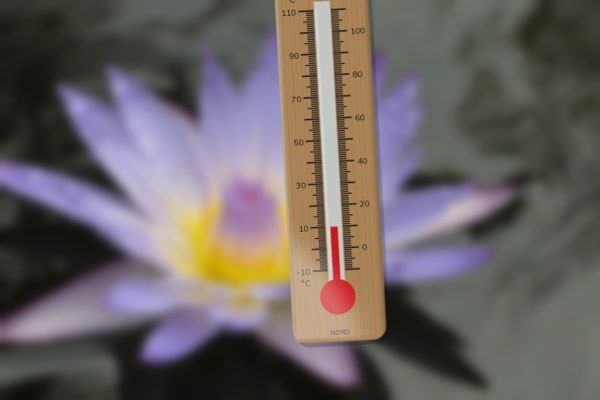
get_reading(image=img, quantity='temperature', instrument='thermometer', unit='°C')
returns 10 °C
